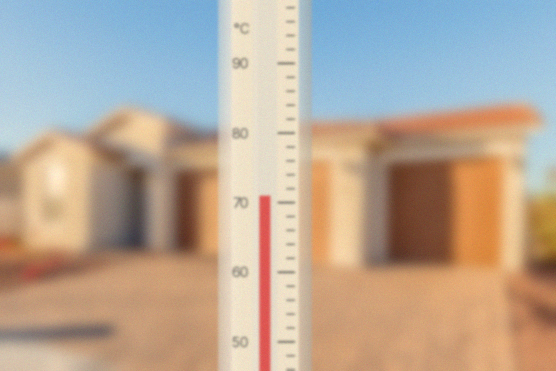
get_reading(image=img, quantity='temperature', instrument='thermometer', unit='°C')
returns 71 °C
